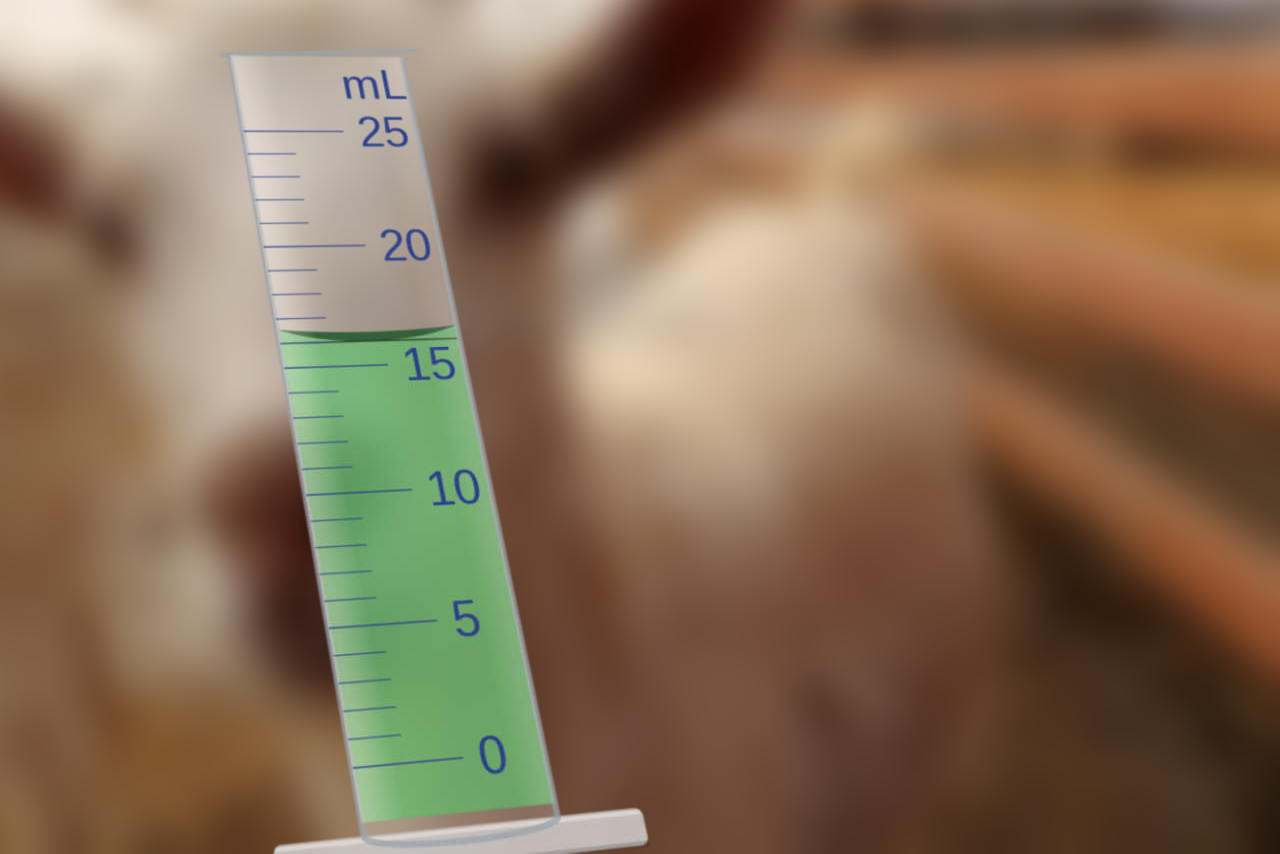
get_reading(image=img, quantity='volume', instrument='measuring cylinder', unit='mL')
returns 16 mL
